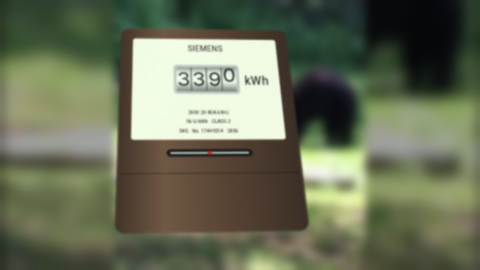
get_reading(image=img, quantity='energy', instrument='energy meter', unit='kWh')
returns 3390 kWh
